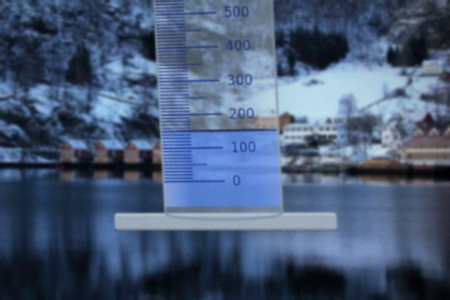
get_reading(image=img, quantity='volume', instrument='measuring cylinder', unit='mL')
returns 150 mL
